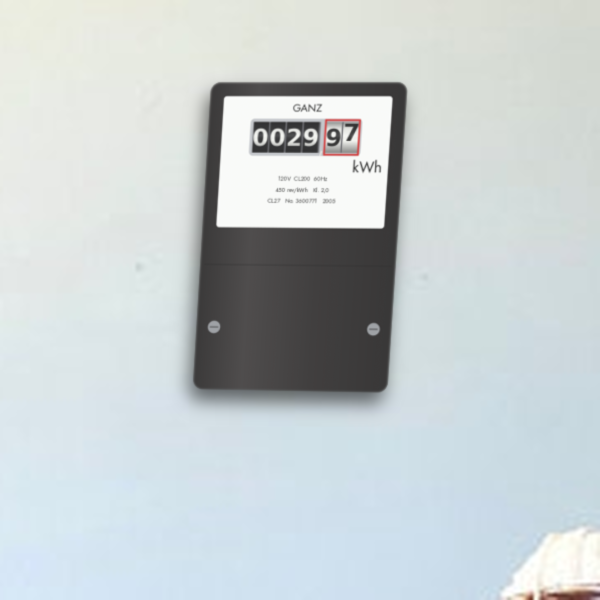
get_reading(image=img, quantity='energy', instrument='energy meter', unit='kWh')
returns 29.97 kWh
